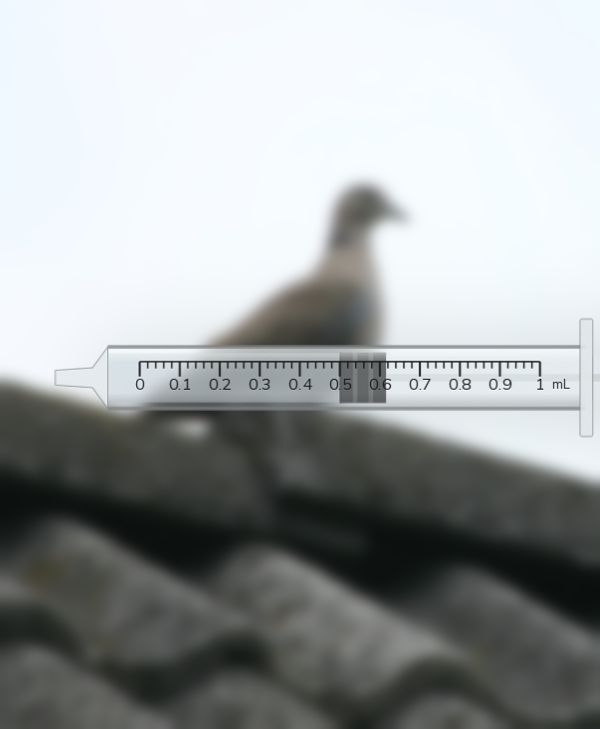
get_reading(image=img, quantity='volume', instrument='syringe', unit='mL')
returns 0.5 mL
